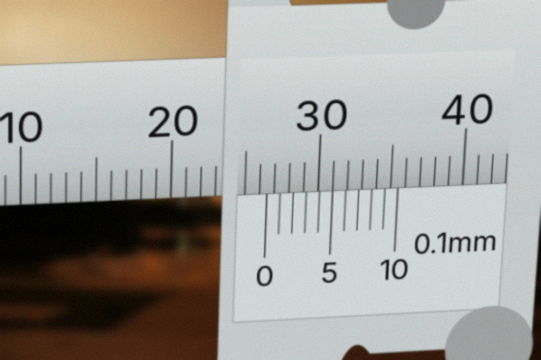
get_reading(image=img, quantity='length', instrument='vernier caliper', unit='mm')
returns 26.5 mm
